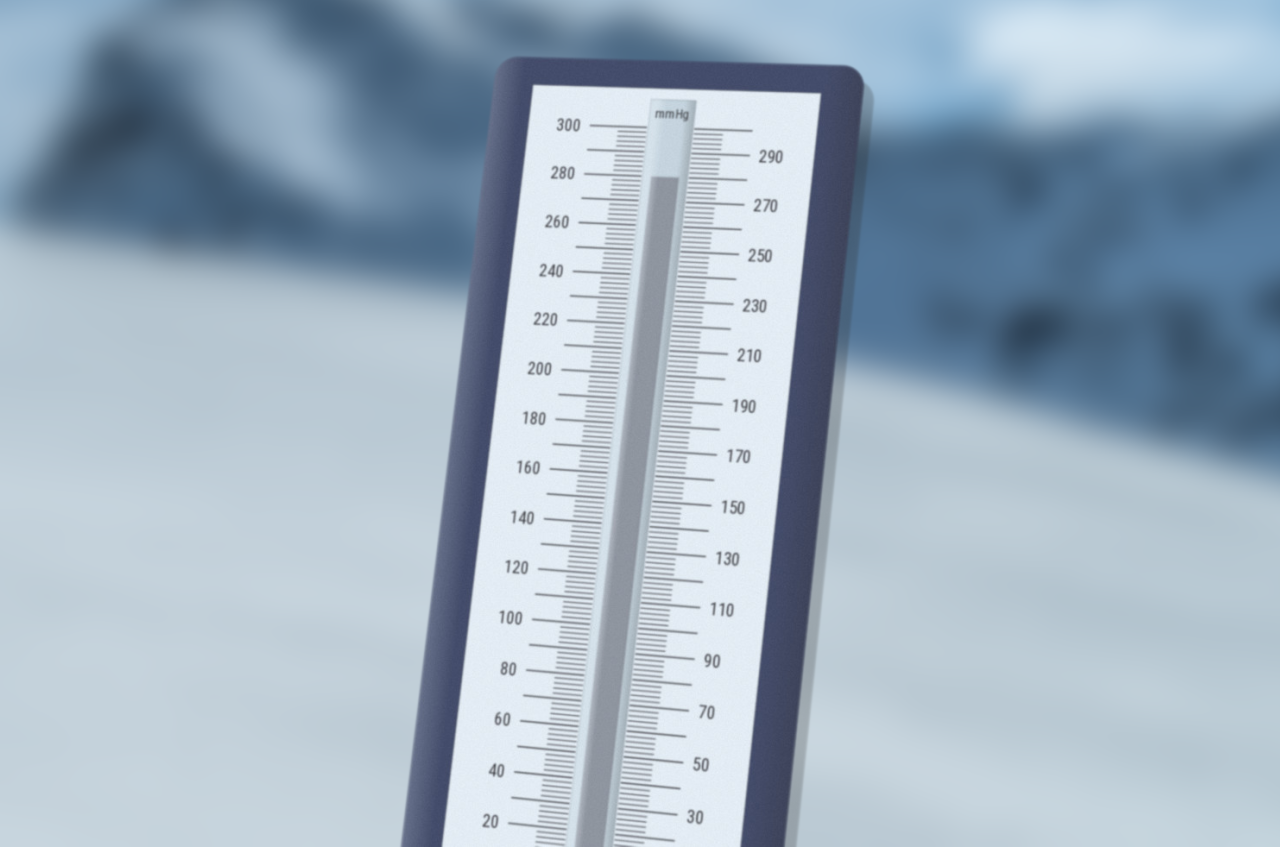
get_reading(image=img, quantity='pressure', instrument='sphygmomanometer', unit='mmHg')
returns 280 mmHg
